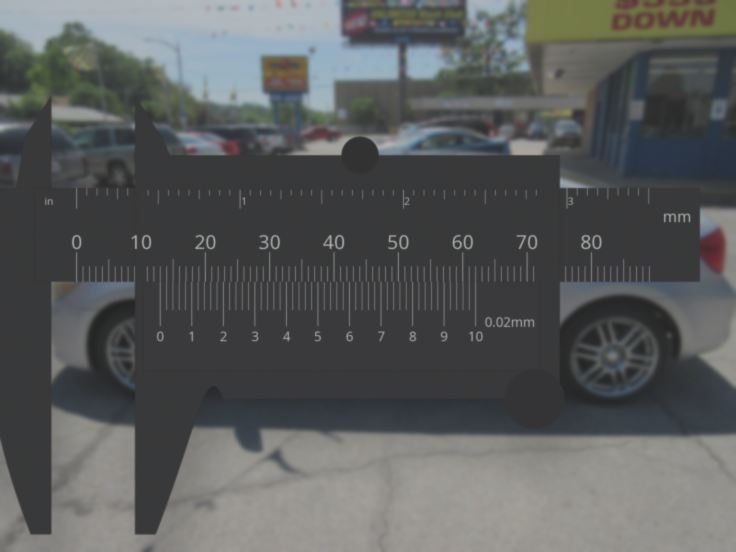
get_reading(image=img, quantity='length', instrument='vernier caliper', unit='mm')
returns 13.0 mm
